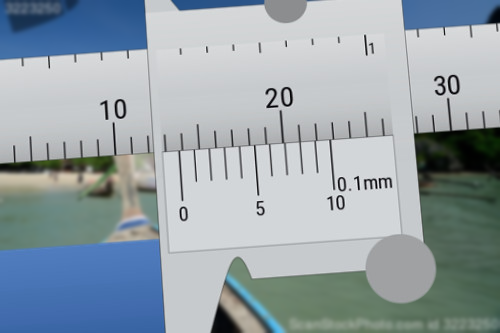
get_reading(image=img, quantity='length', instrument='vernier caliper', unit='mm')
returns 13.8 mm
